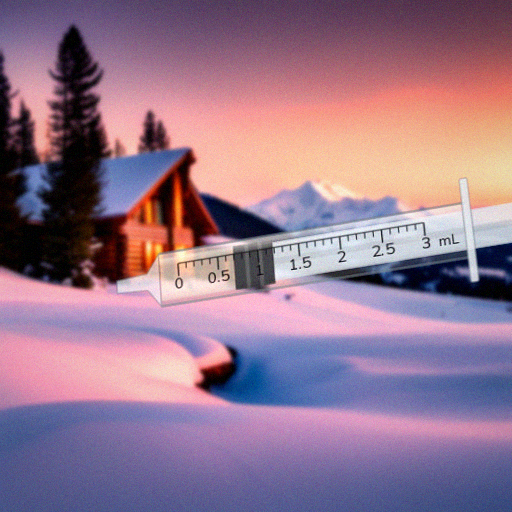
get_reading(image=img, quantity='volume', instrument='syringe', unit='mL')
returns 0.7 mL
